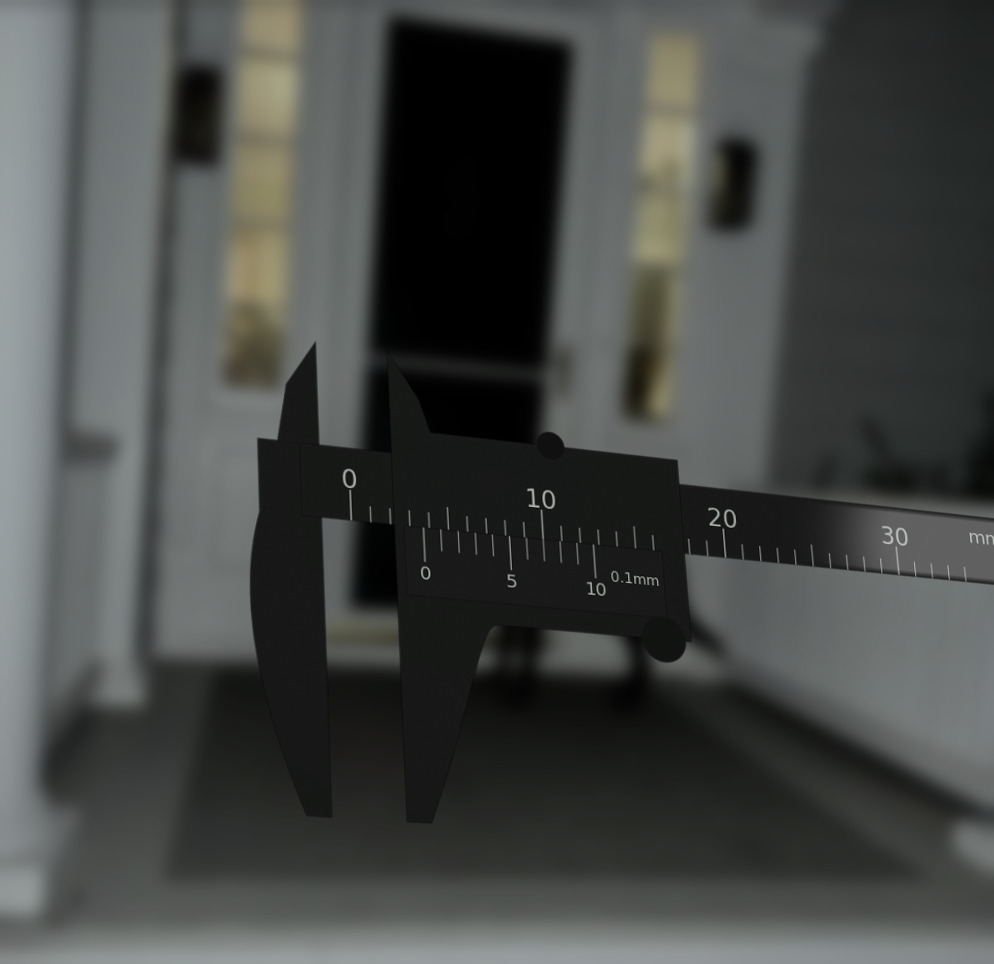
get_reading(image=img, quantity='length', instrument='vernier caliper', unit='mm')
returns 3.7 mm
